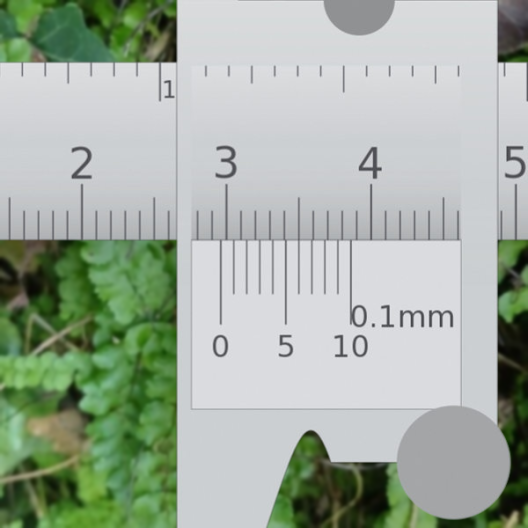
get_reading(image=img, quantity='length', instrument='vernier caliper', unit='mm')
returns 29.6 mm
